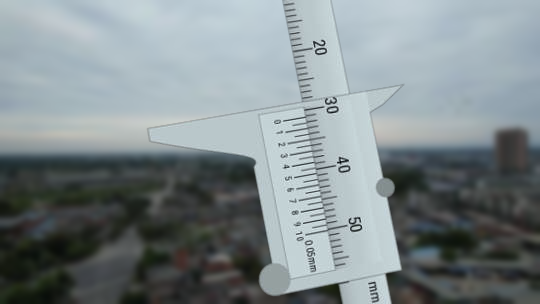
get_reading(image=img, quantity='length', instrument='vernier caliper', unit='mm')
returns 31.2 mm
